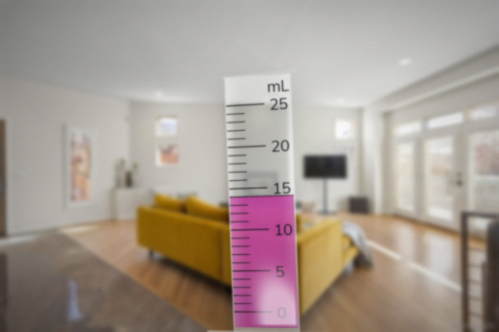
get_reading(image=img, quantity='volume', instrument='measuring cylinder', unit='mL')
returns 14 mL
